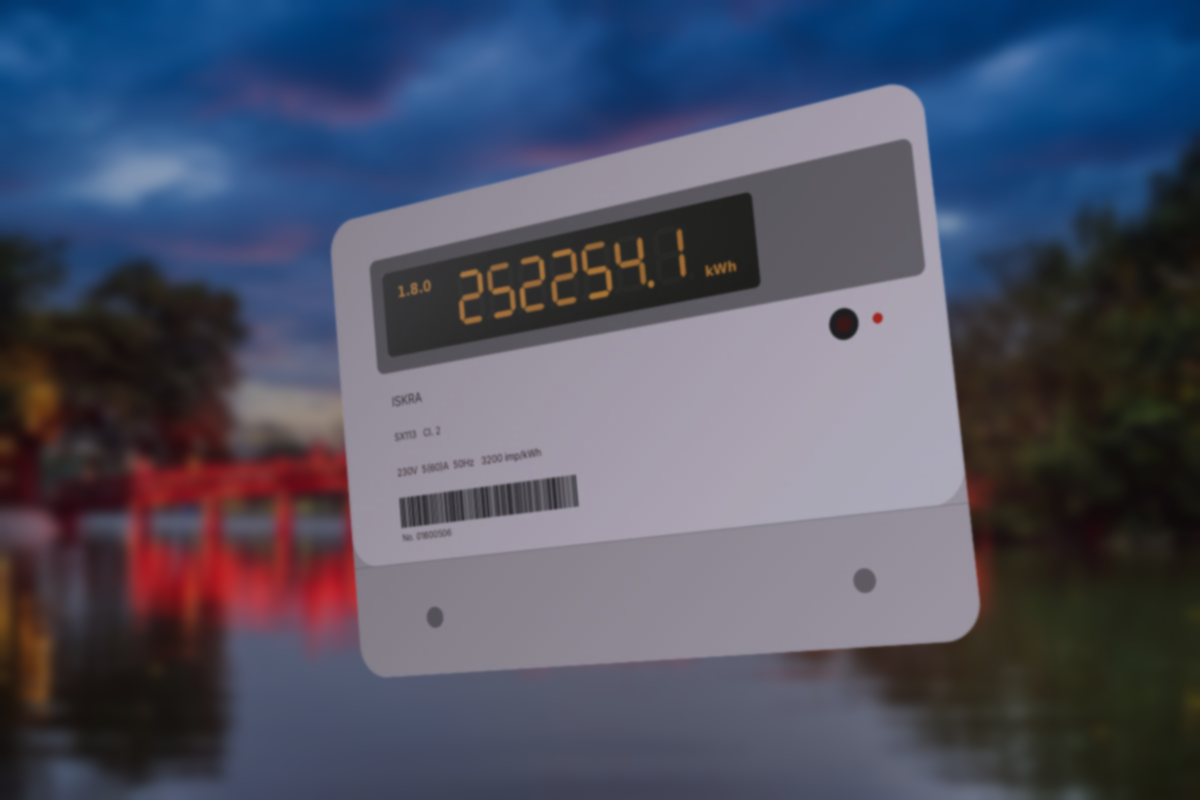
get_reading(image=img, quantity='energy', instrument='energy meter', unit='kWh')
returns 252254.1 kWh
